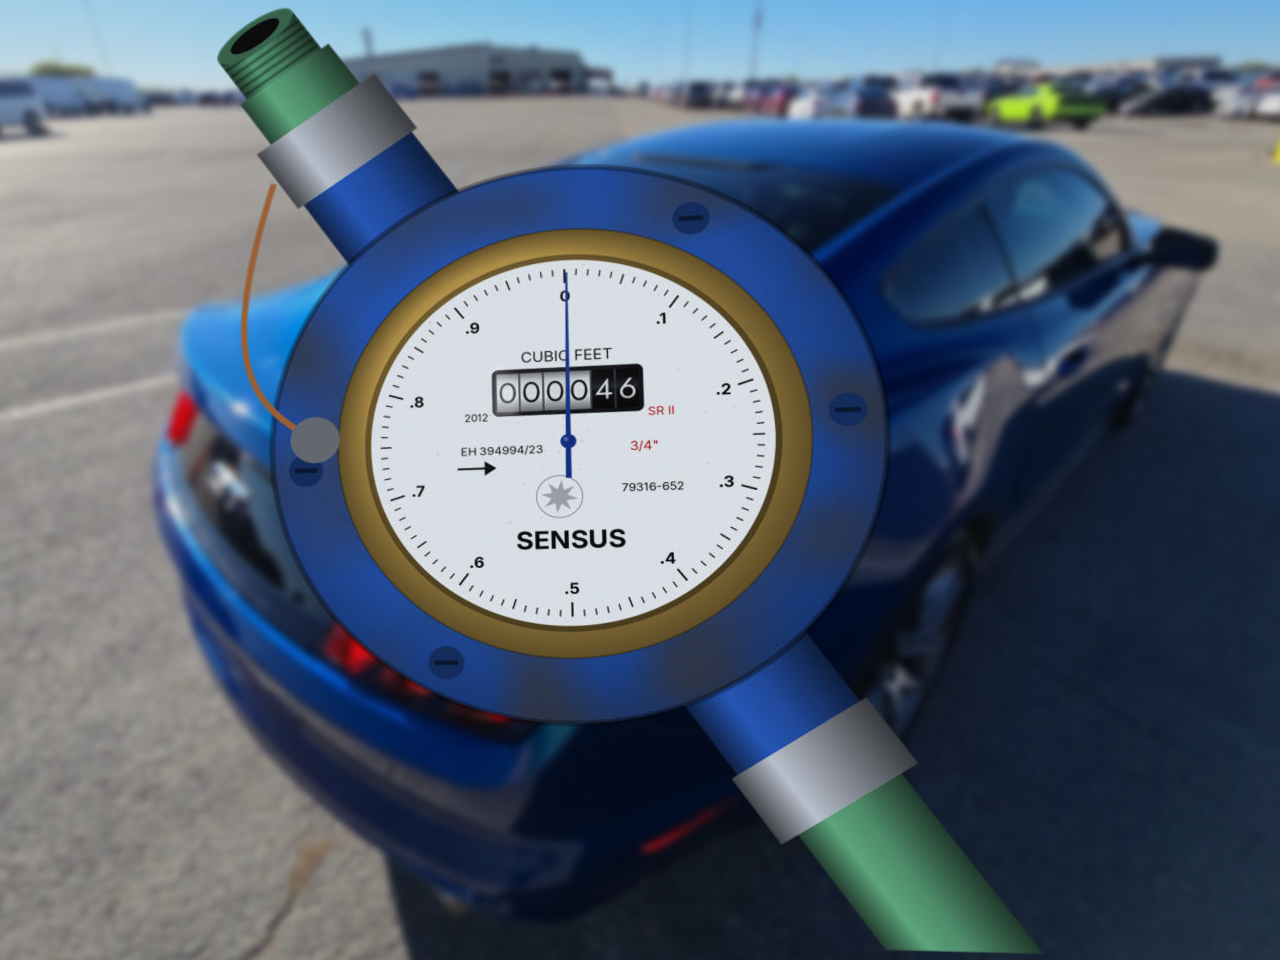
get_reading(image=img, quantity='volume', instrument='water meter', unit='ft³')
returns 46.00 ft³
